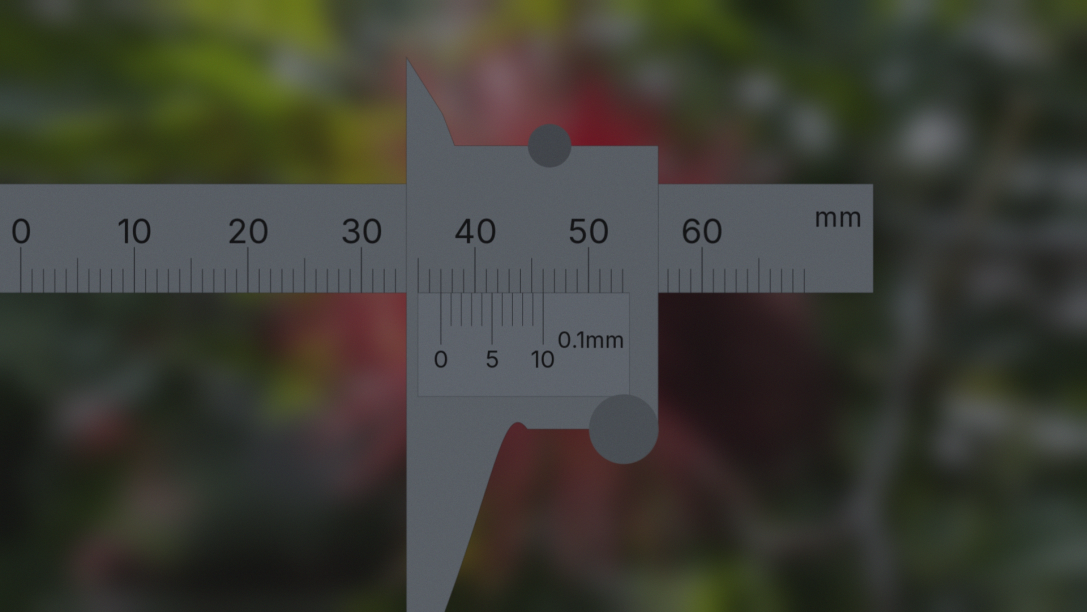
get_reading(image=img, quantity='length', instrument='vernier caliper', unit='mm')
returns 37.0 mm
